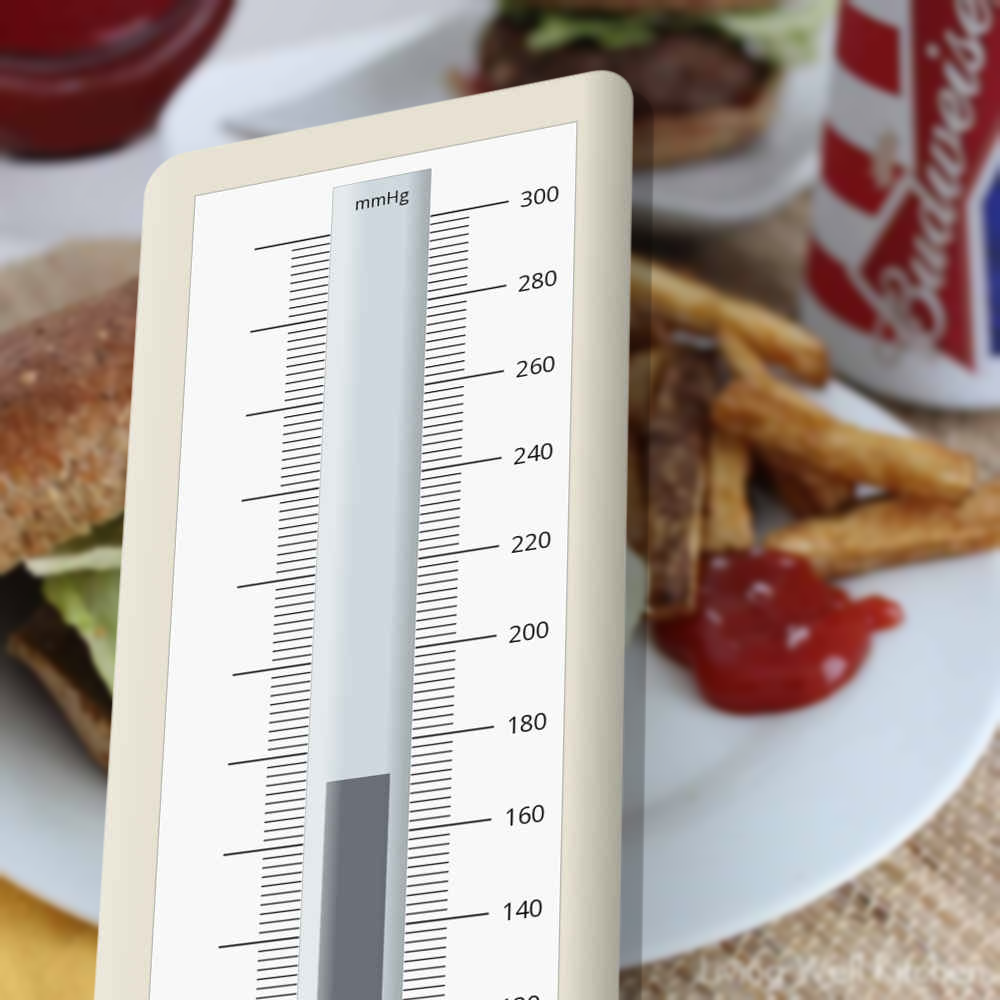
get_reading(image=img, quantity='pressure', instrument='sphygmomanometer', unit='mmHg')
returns 173 mmHg
